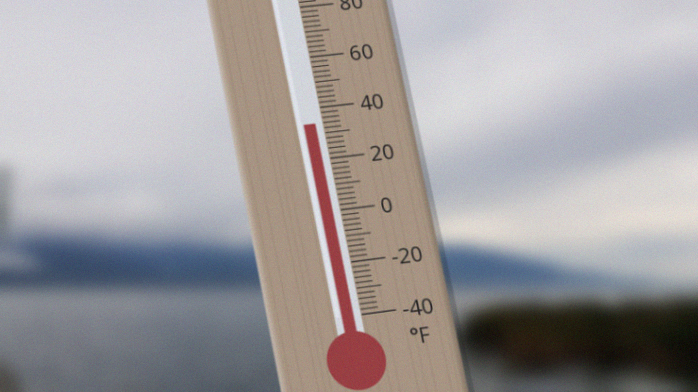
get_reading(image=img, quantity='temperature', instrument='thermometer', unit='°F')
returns 34 °F
